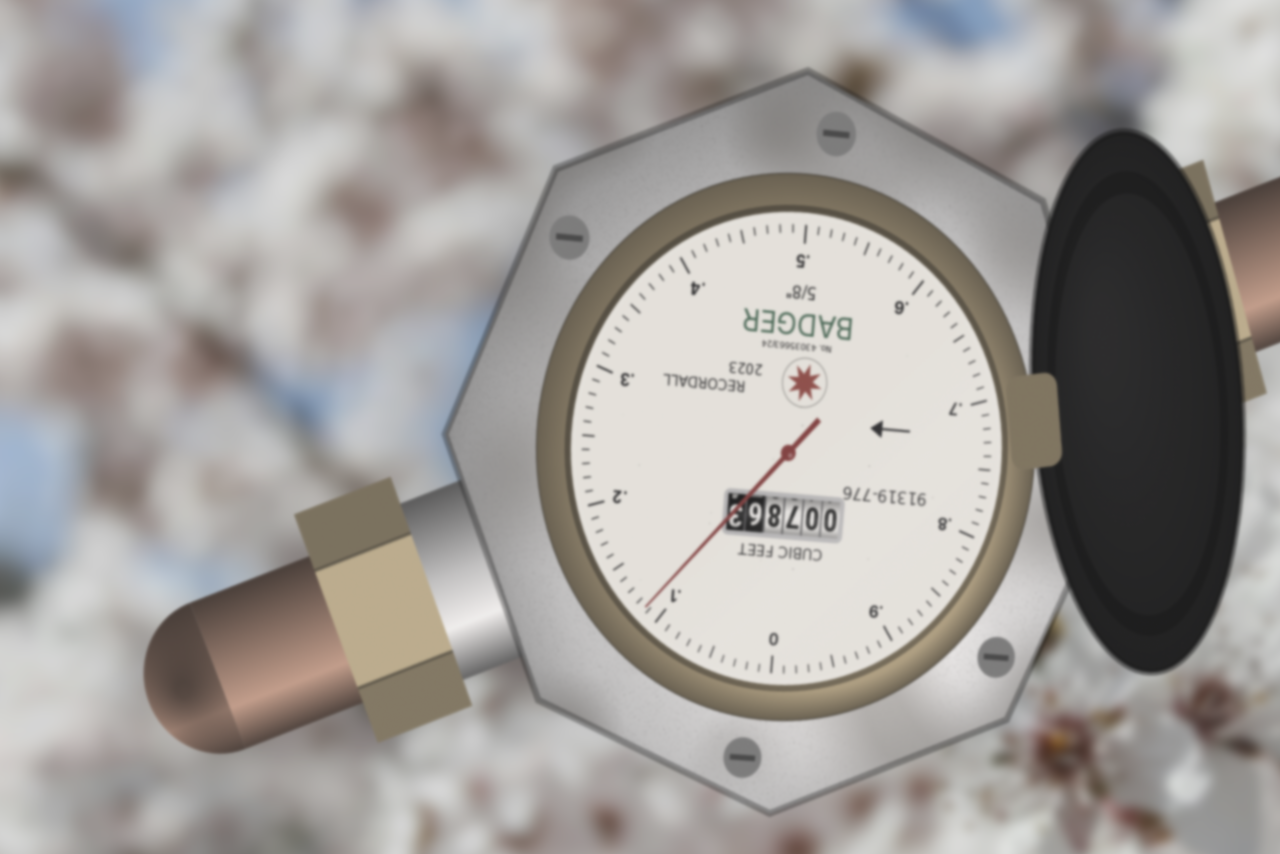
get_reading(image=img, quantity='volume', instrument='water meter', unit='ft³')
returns 7863.11 ft³
